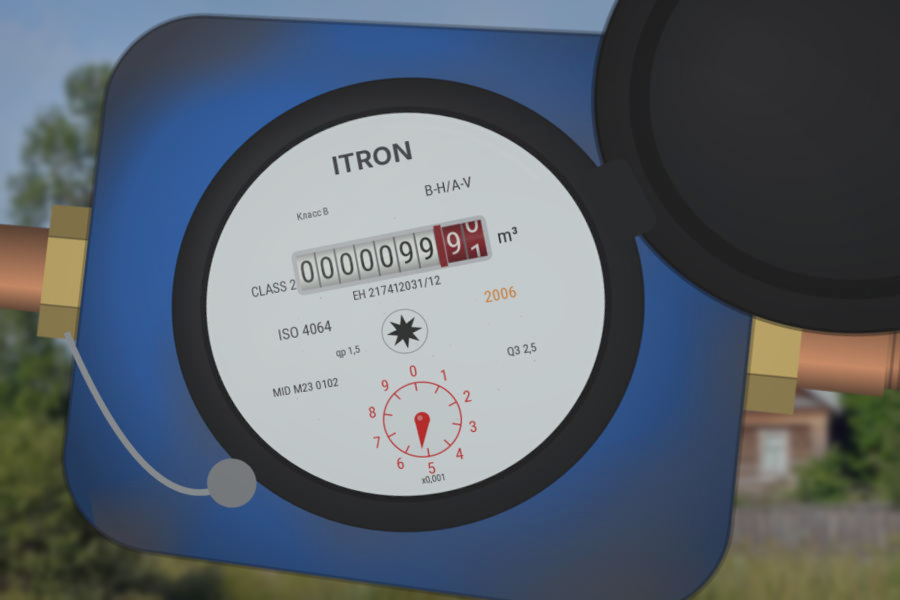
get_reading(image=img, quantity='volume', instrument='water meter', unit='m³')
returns 99.905 m³
